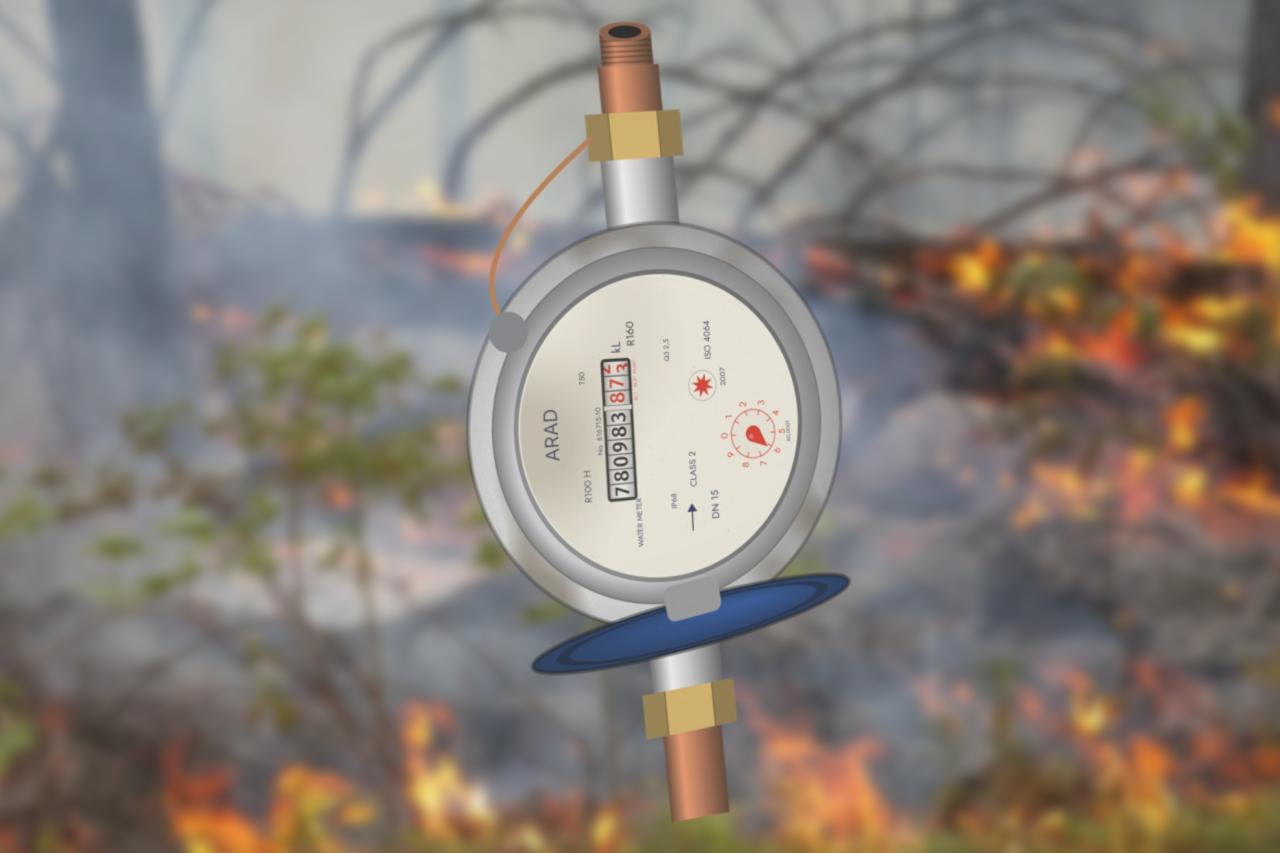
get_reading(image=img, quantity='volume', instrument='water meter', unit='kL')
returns 780983.8726 kL
